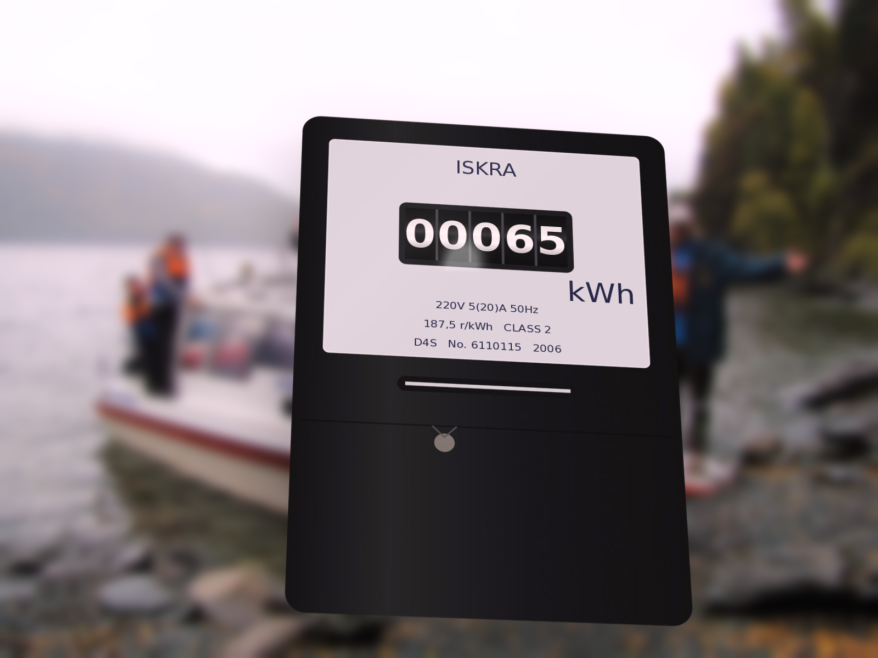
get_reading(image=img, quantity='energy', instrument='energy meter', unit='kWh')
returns 65 kWh
